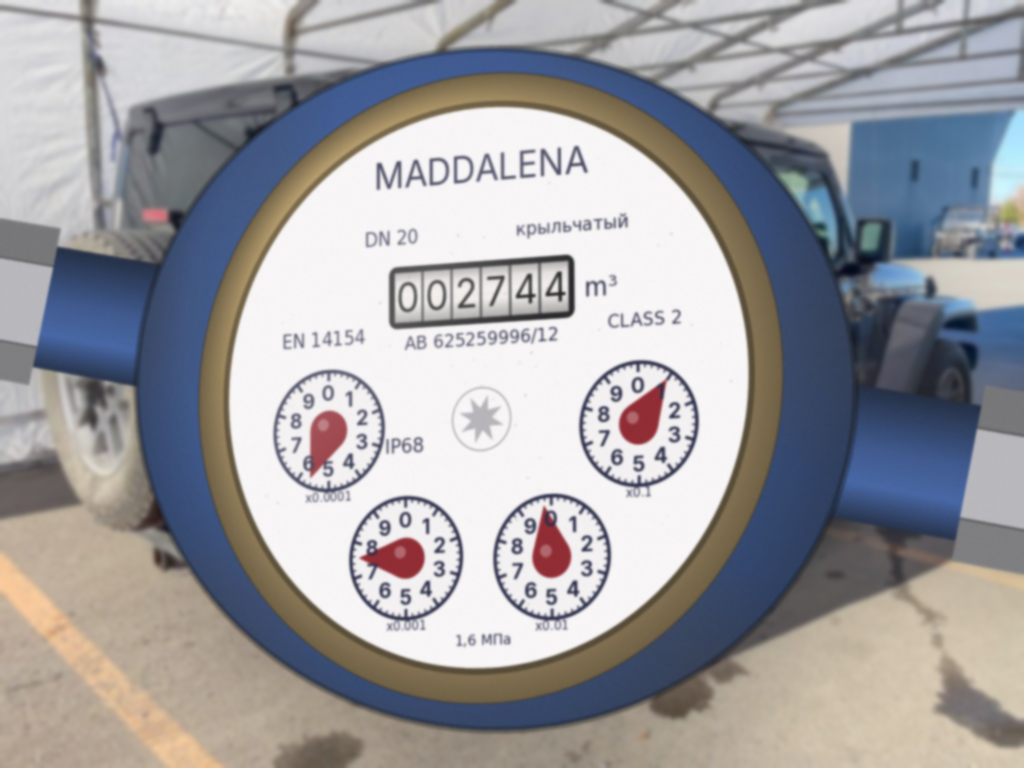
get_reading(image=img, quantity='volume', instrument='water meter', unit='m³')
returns 2744.0975 m³
